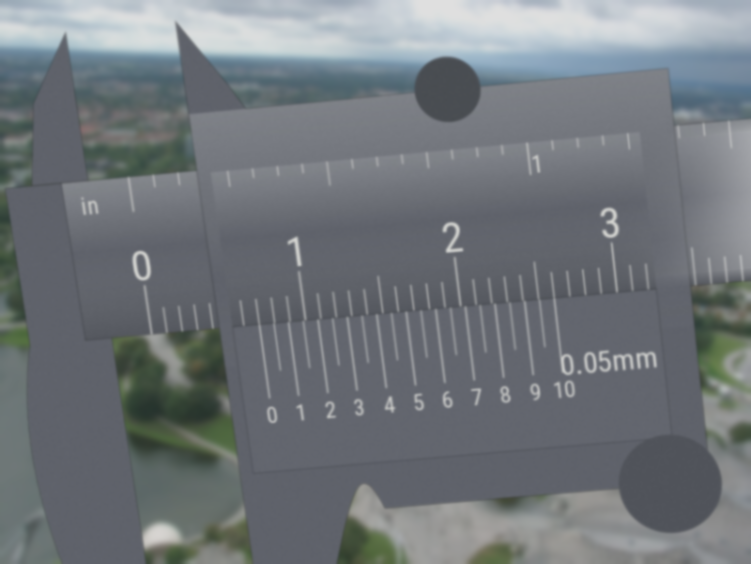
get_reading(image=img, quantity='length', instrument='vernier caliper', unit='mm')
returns 7.0 mm
